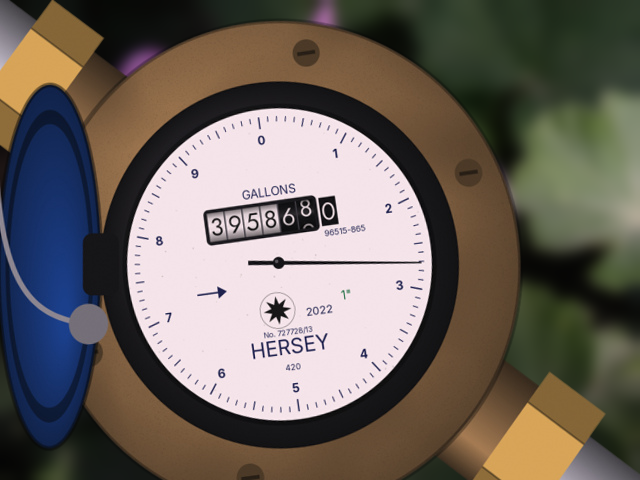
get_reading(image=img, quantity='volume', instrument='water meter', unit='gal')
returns 3958682.7 gal
